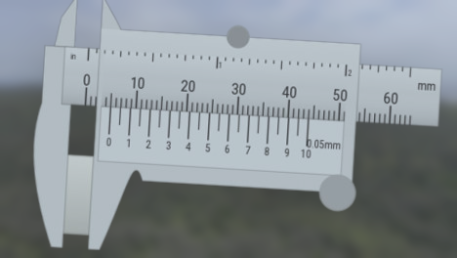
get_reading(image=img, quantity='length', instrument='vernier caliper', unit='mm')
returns 5.0 mm
